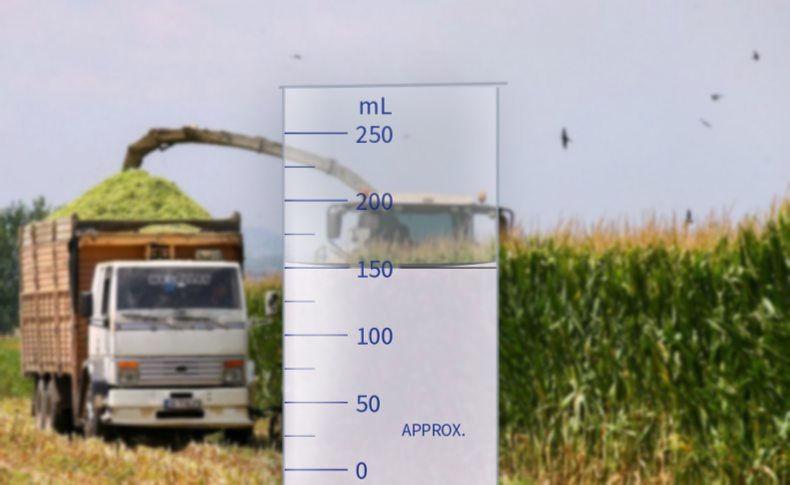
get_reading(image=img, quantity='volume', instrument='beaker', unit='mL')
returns 150 mL
